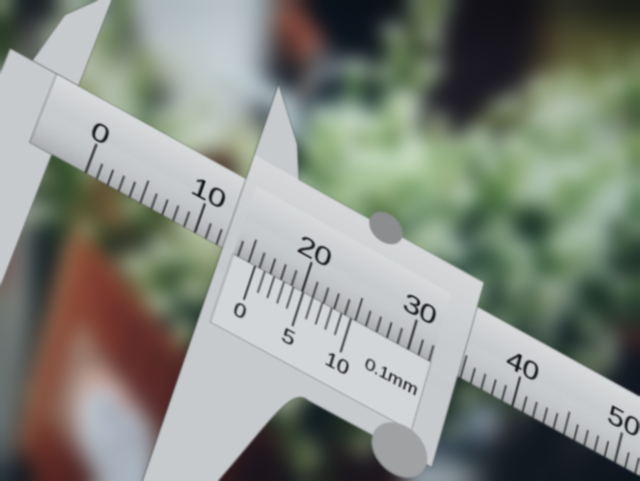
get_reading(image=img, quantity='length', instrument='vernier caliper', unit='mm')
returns 15.6 mm
